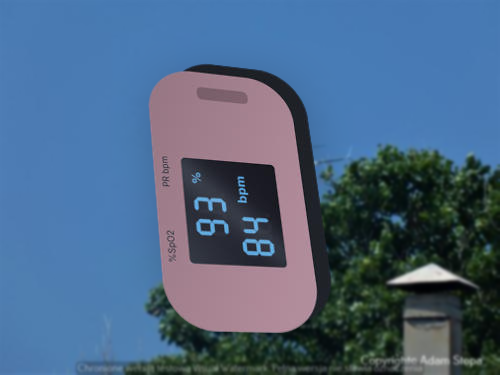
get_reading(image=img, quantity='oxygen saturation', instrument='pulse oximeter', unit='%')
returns 93 %
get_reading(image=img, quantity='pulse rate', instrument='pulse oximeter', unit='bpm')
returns 84 bpm
